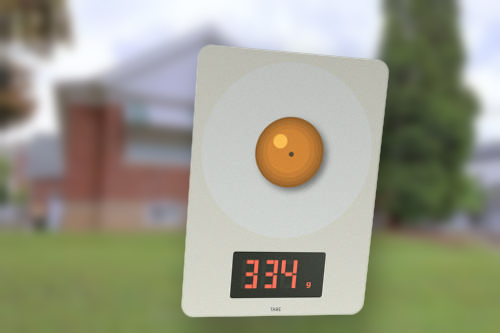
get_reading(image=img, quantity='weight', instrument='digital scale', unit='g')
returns 334 g
